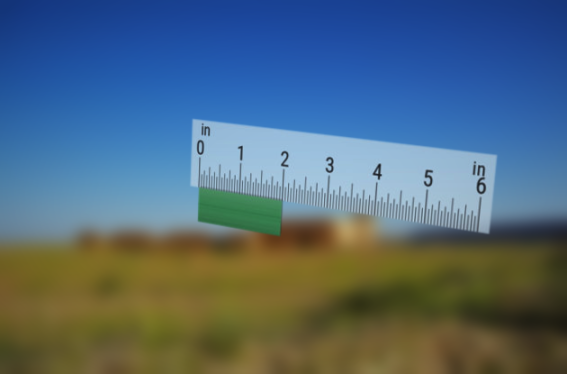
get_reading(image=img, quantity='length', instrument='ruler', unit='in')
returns 2 in
